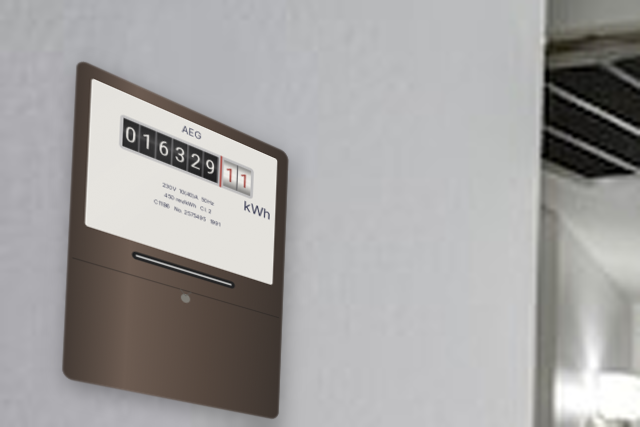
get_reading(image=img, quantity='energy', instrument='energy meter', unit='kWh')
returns 16329.11 kWh
